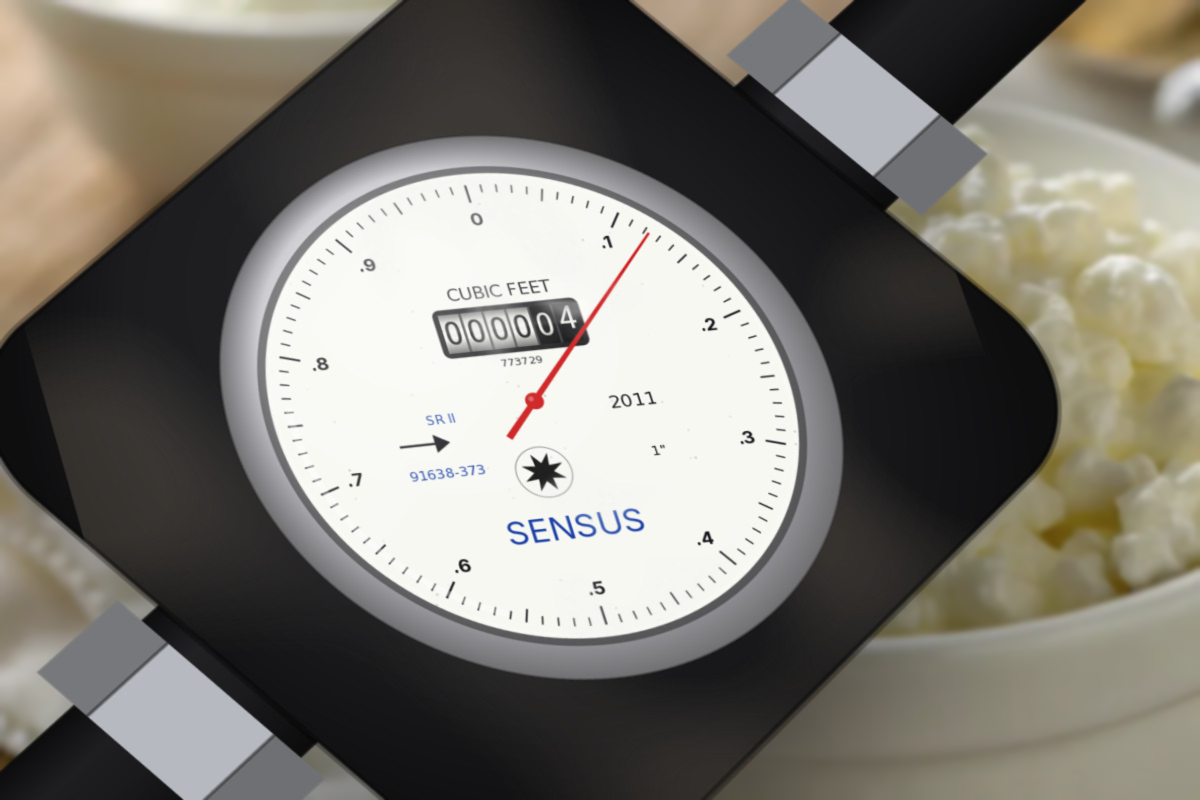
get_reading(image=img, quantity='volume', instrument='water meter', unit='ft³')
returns 4.12 ft³
